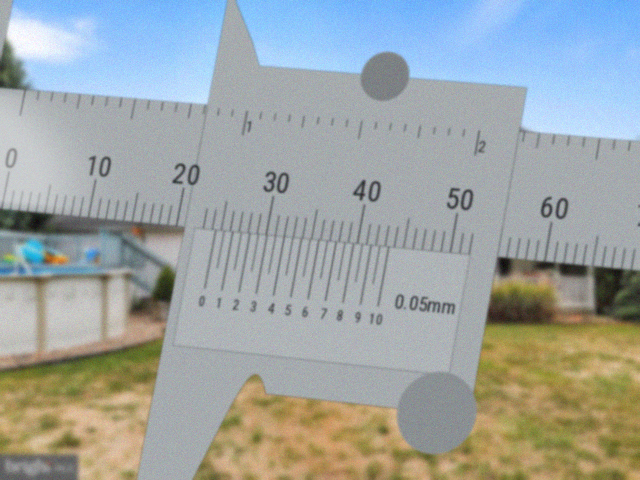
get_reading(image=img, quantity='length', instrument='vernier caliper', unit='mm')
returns 24.4 mm
